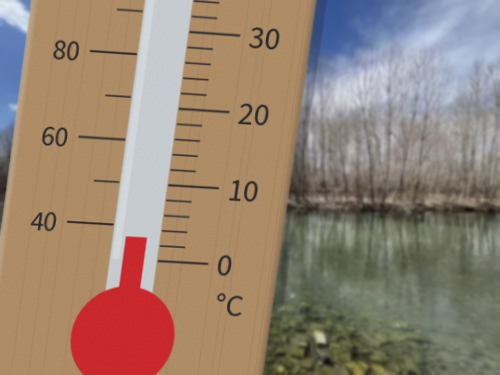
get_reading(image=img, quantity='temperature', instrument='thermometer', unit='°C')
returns 3 °C
